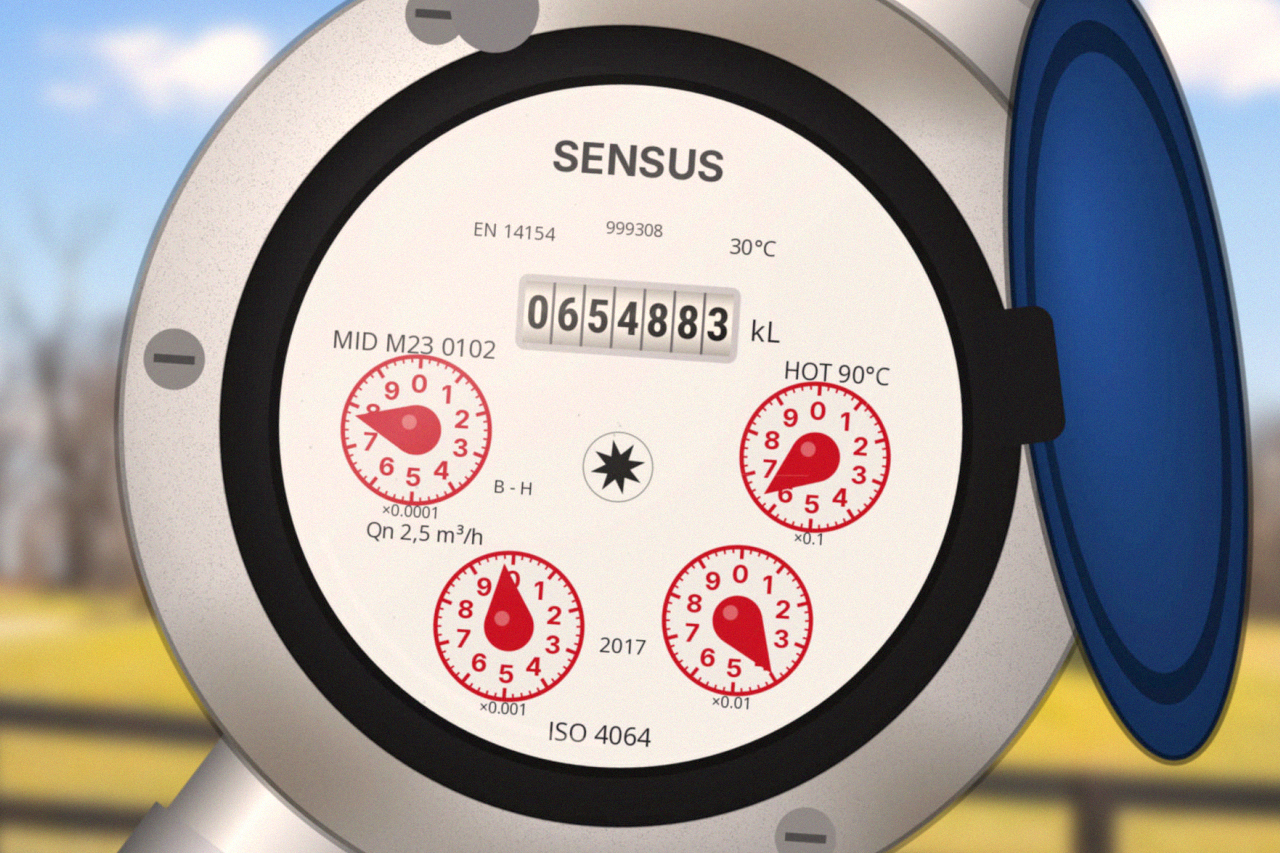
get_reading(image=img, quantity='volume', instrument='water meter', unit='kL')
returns 654883.6397 kL
